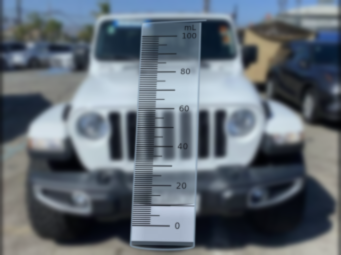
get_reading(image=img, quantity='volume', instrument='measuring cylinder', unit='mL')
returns 10 mL
